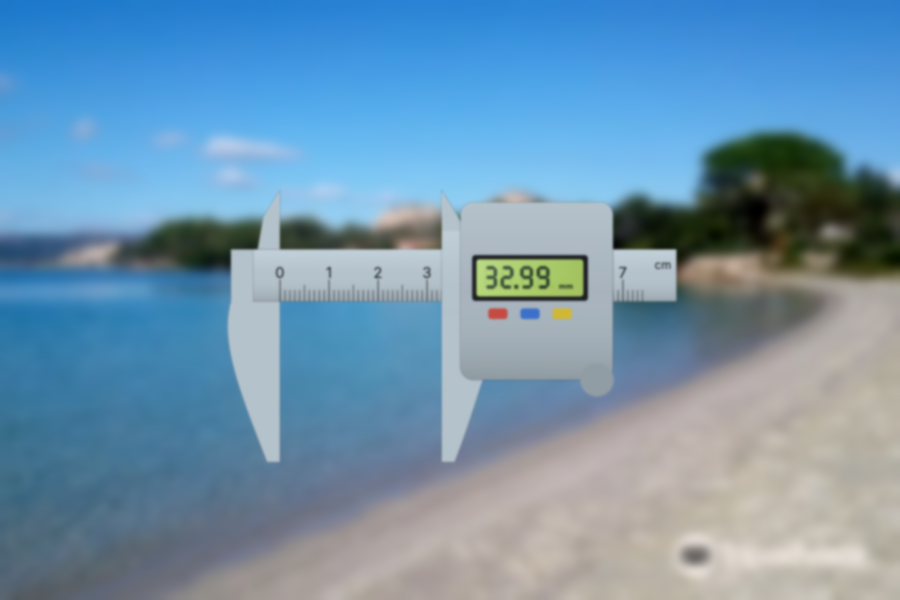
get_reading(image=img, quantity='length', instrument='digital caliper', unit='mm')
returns 32.99 mm
